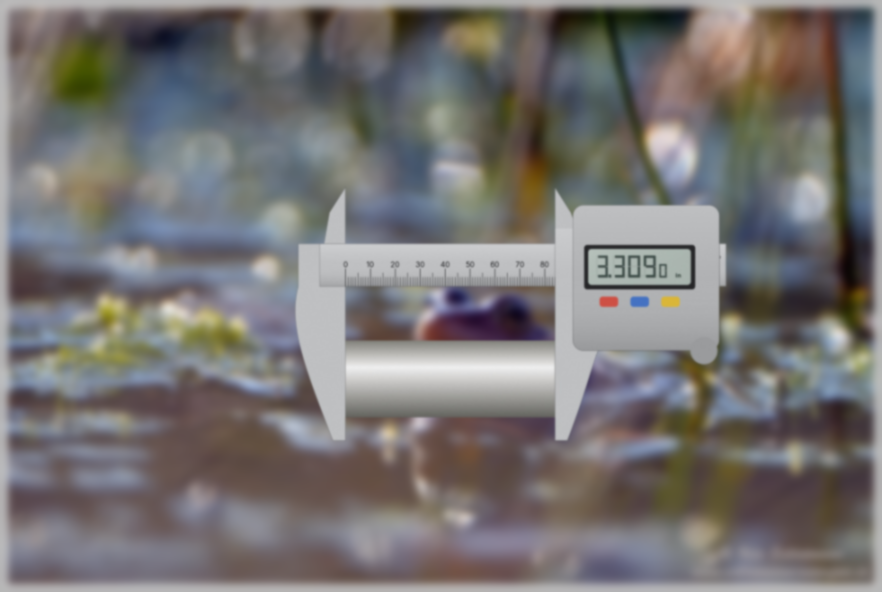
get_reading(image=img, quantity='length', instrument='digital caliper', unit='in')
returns 3.3090 in
